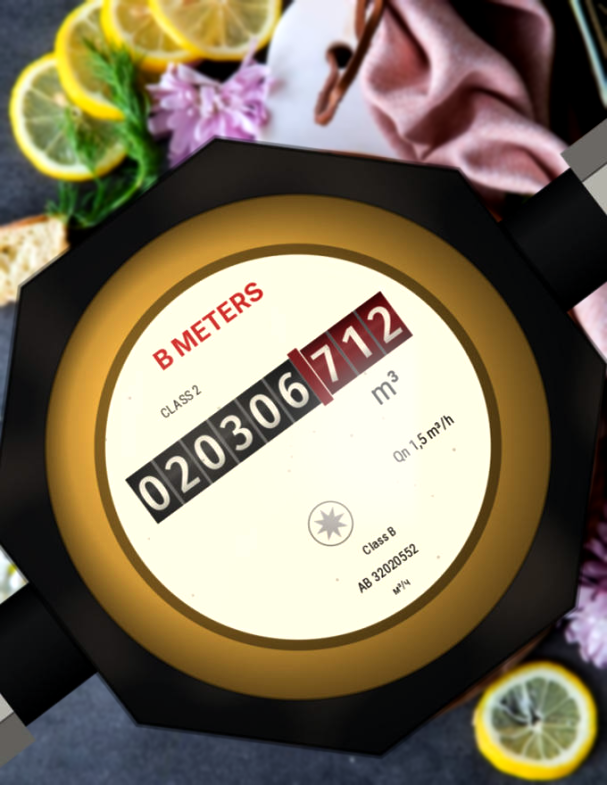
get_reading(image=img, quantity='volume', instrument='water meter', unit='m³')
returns 20306.712 m³
